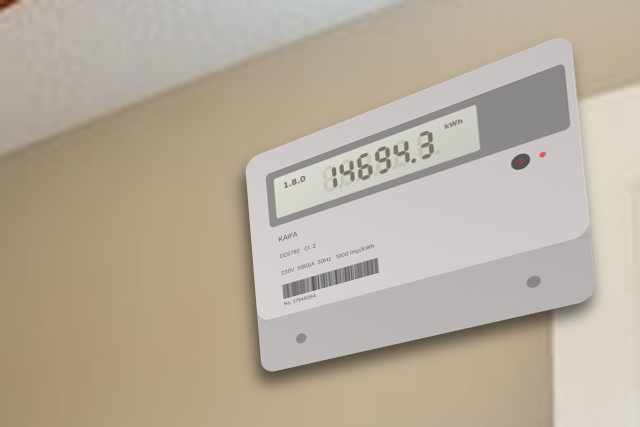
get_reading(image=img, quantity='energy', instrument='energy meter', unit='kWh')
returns 14694.3 kWh
